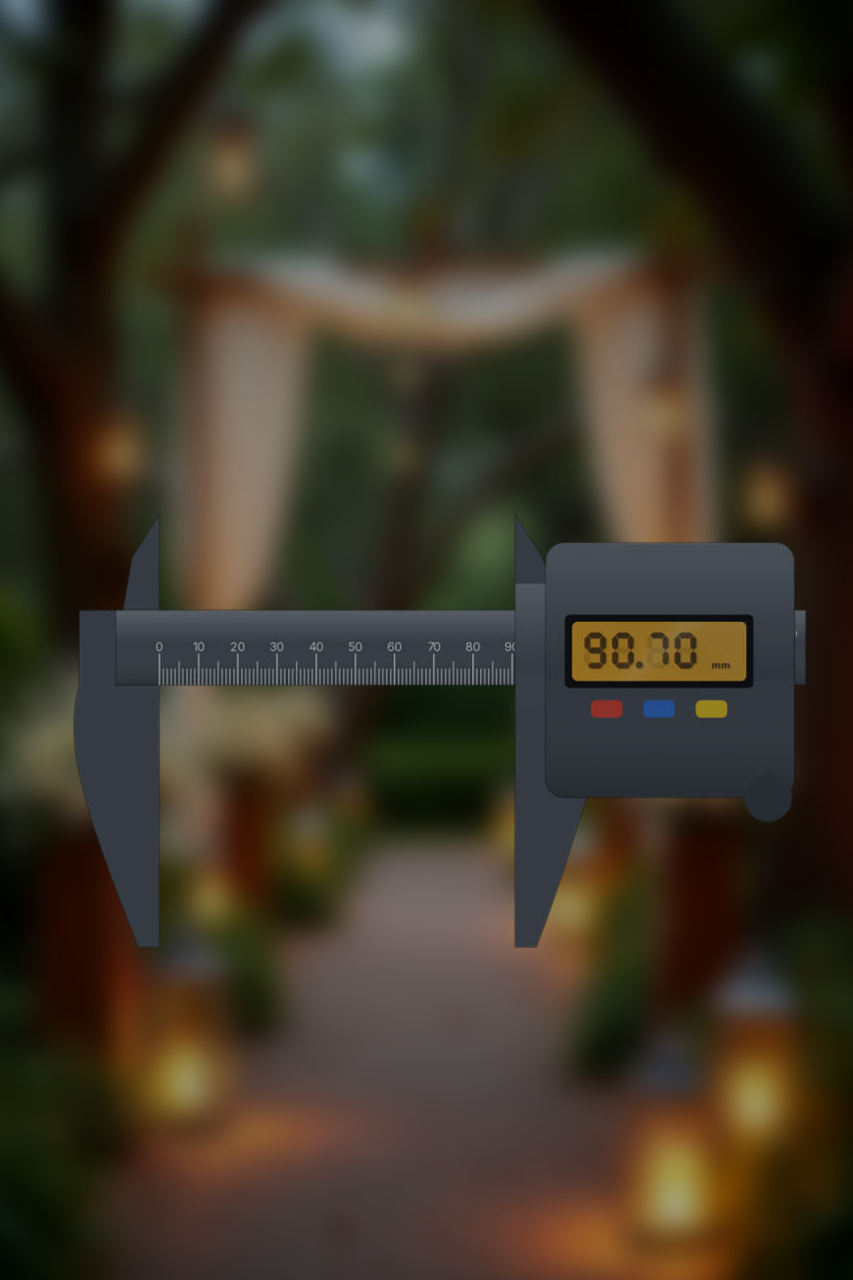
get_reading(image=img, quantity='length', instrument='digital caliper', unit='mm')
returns 90.70 mm
